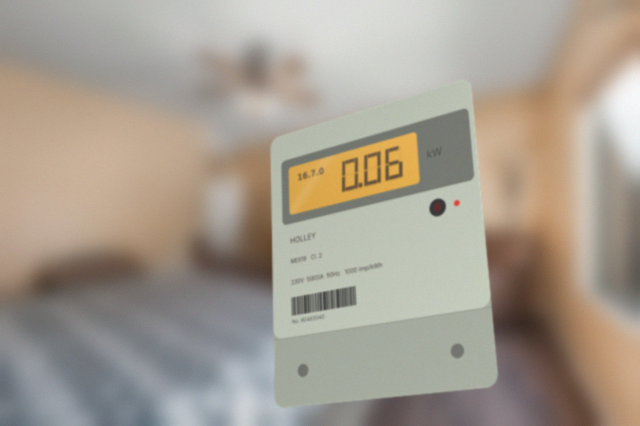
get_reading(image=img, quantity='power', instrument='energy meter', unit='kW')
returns 0.06 kW
